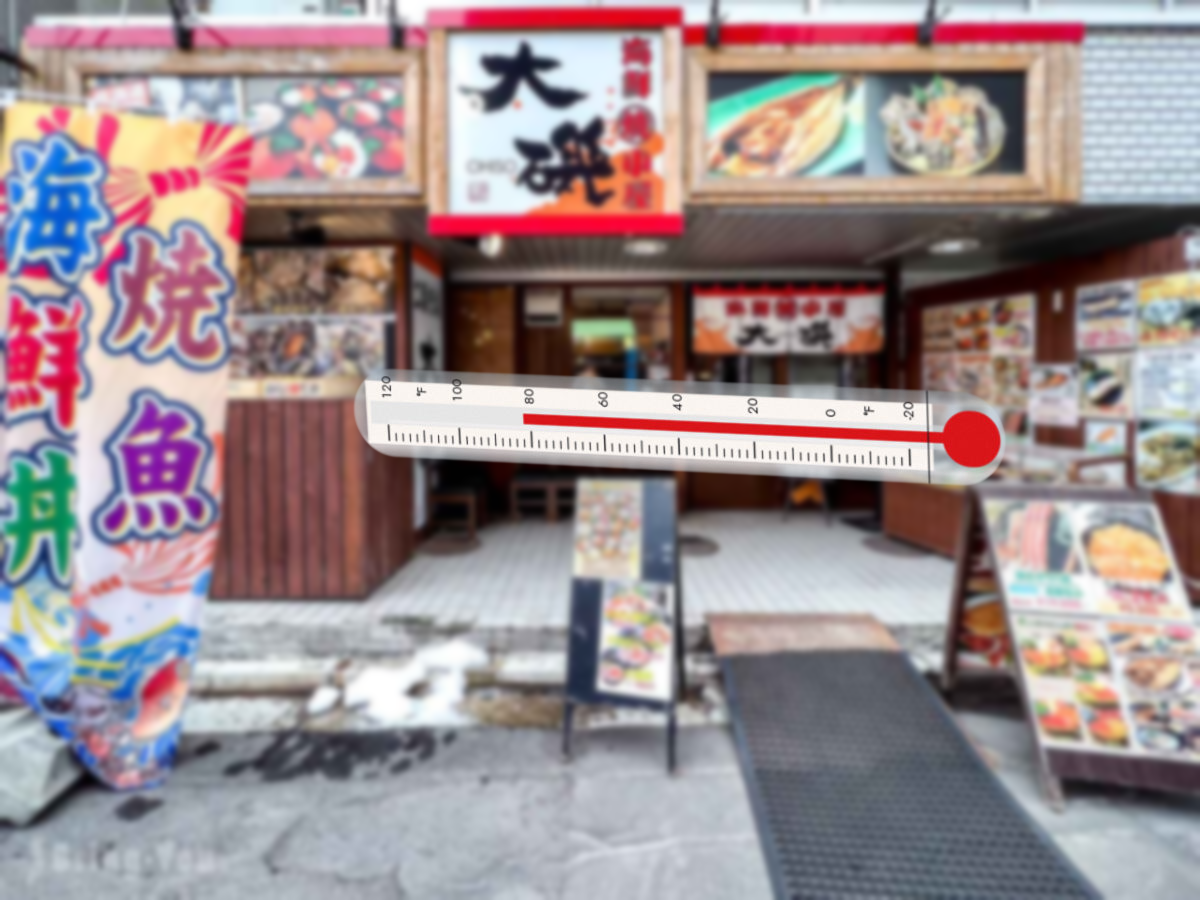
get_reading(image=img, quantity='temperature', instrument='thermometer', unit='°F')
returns 82 °F
